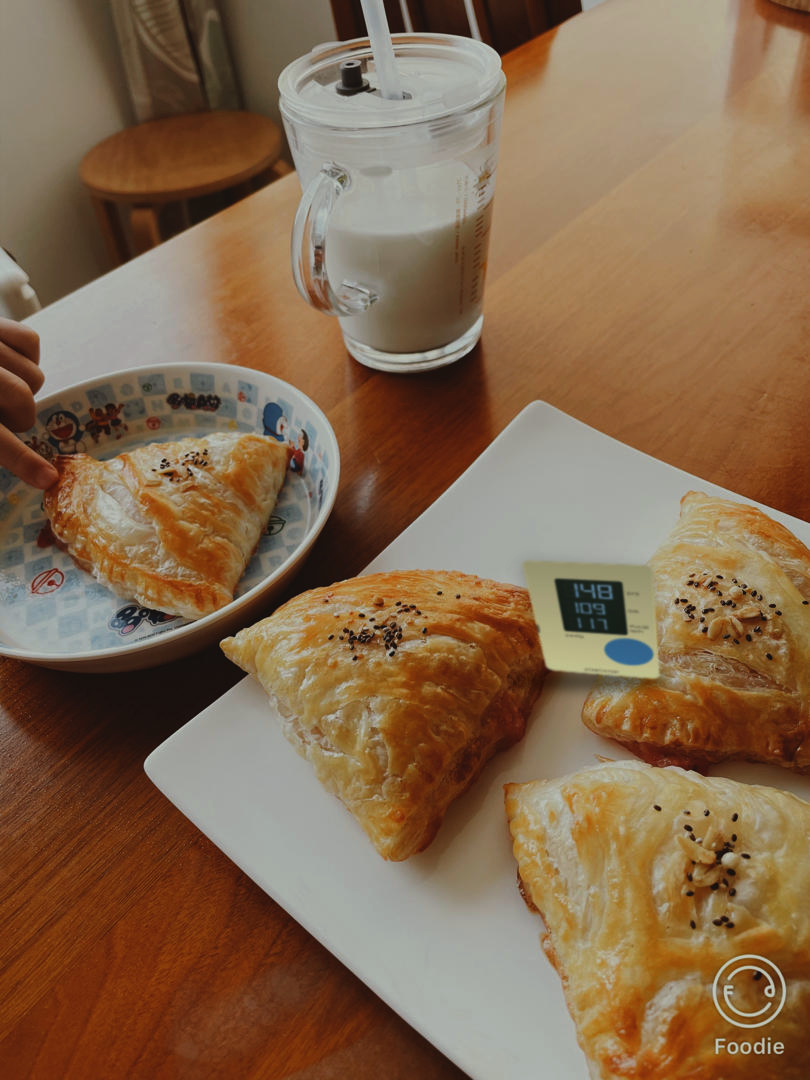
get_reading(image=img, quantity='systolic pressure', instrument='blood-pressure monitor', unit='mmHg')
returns 148 mmHg
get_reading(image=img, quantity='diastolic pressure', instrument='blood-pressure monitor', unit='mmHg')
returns 109 mmHg
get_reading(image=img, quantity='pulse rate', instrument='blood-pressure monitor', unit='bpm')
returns 117 bpm
